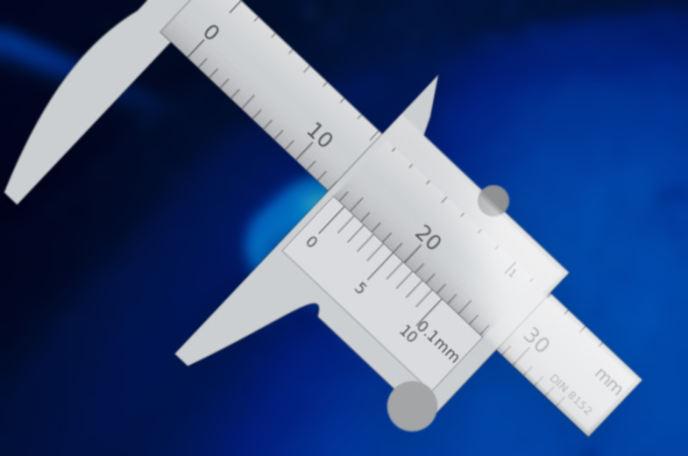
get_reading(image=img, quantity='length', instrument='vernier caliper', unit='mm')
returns 14.5 mm
